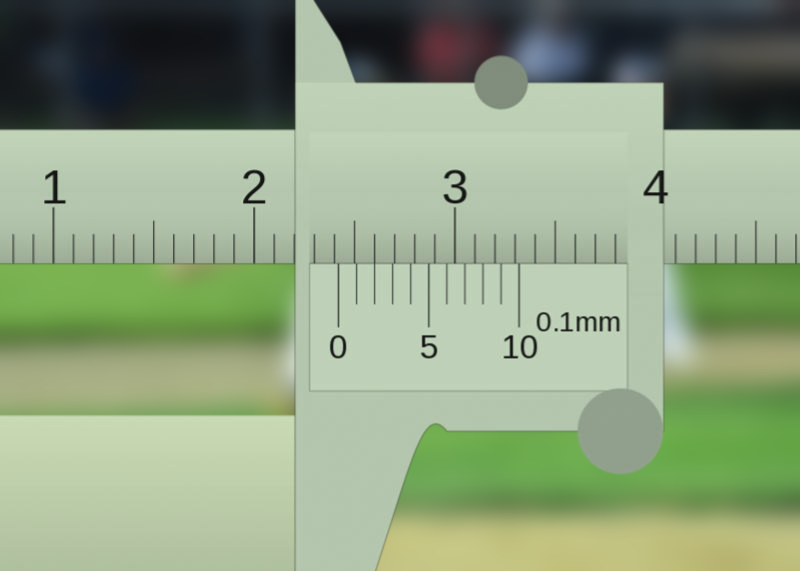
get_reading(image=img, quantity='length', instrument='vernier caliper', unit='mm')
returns 24.2 mm
